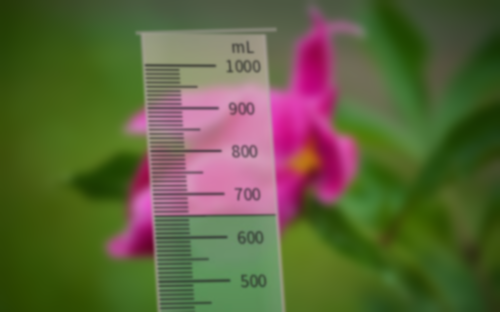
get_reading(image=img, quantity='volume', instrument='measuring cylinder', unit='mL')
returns 650 mL
